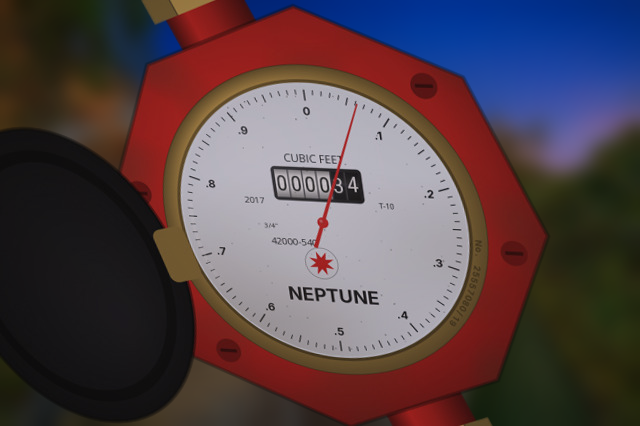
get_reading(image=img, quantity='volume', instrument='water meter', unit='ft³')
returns 34.06 ft³
